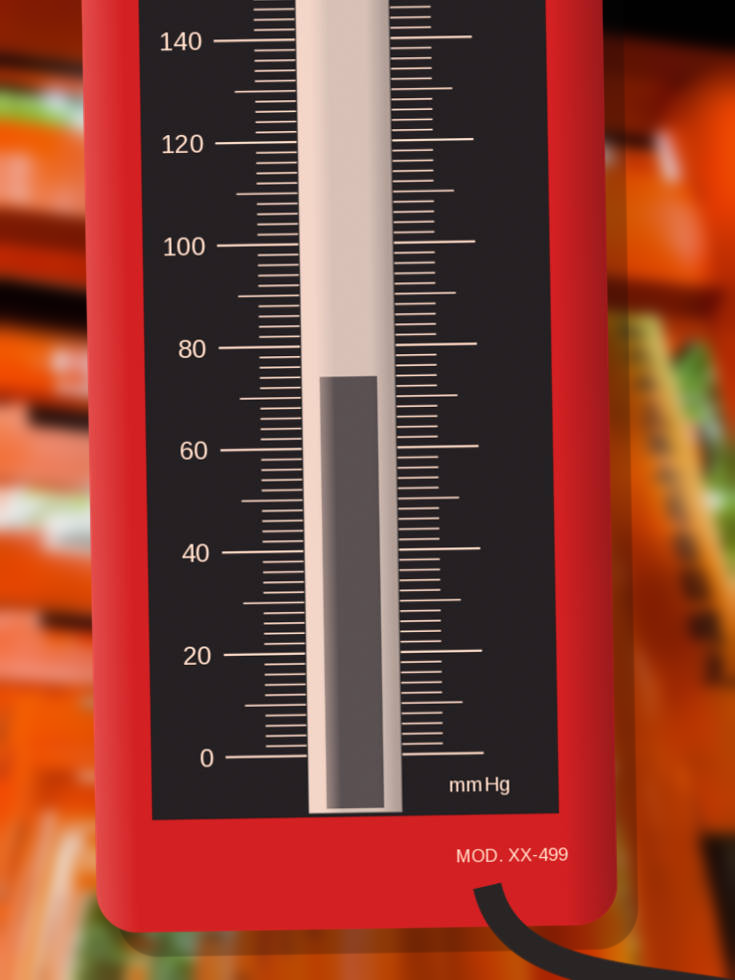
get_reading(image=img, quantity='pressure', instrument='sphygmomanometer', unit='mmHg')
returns 74 mmHg
